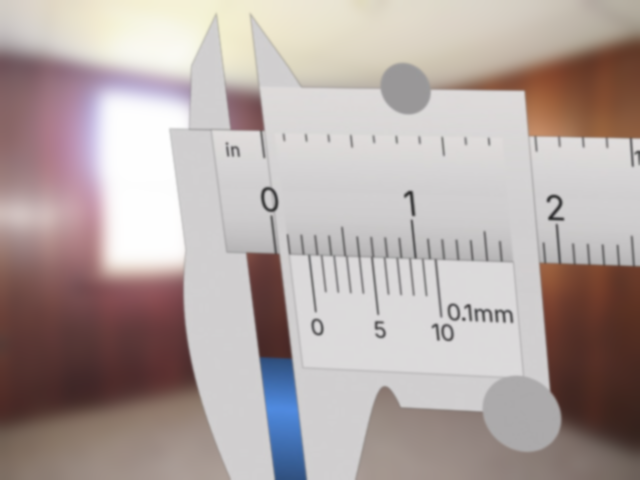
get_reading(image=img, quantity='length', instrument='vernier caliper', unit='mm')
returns 2.4 mm
